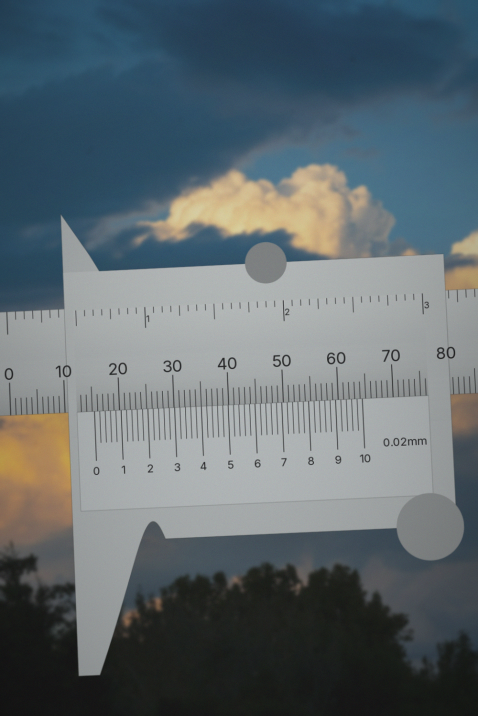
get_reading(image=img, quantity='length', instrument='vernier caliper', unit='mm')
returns 15.4 mm
